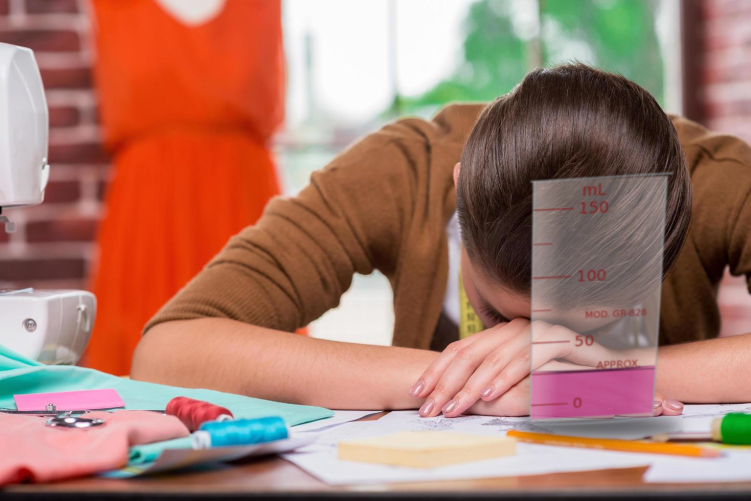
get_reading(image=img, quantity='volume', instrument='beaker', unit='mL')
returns 25 mL
